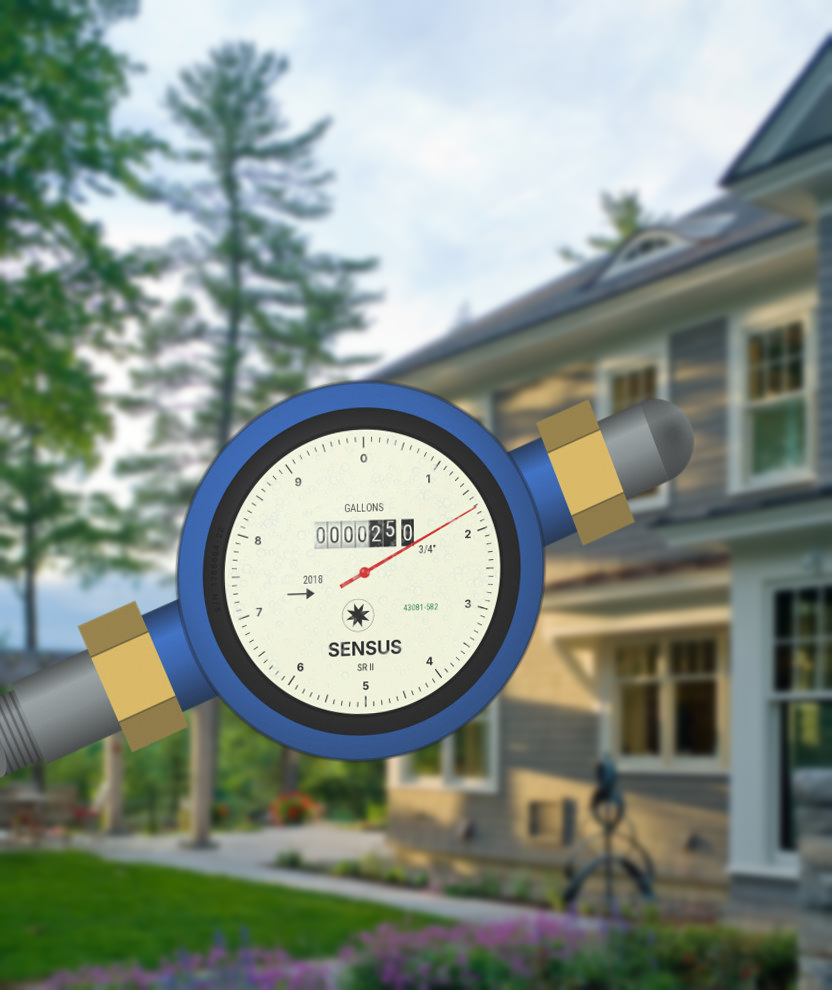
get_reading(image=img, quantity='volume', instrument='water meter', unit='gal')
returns 251.7 gal
